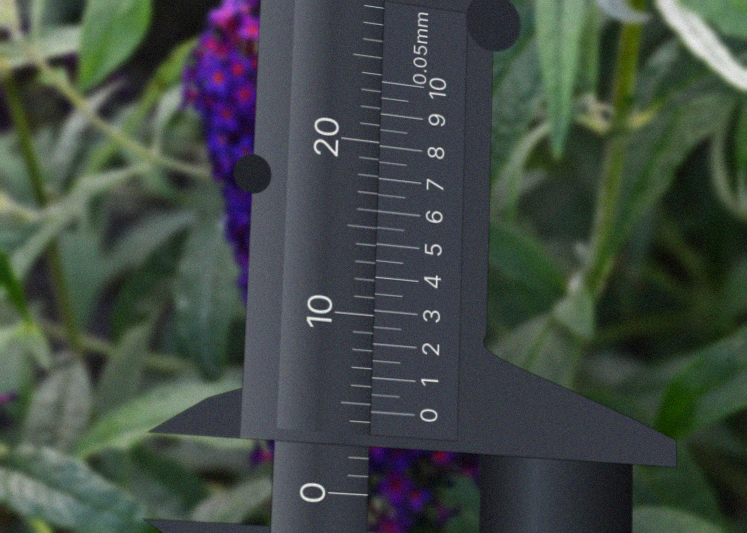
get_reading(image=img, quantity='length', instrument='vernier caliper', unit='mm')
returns 4.6 mm
